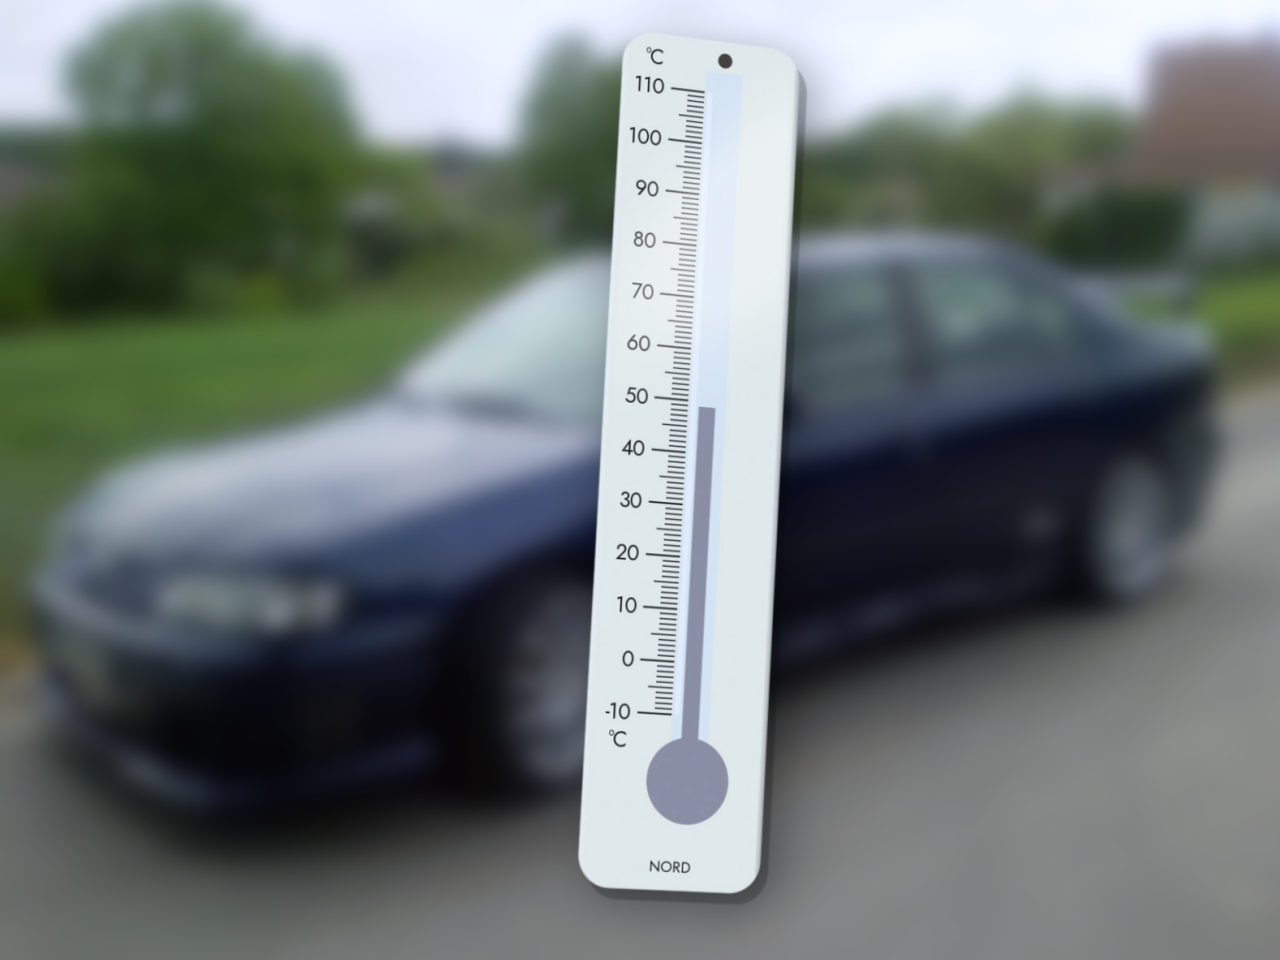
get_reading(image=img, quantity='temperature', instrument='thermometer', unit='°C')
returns 49 °C
